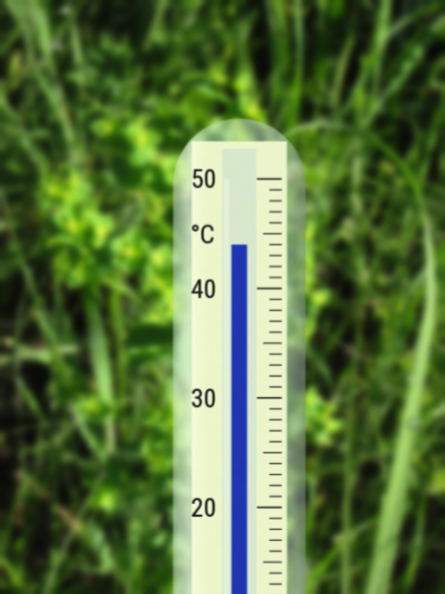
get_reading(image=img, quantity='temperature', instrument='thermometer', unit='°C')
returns 44 °C
